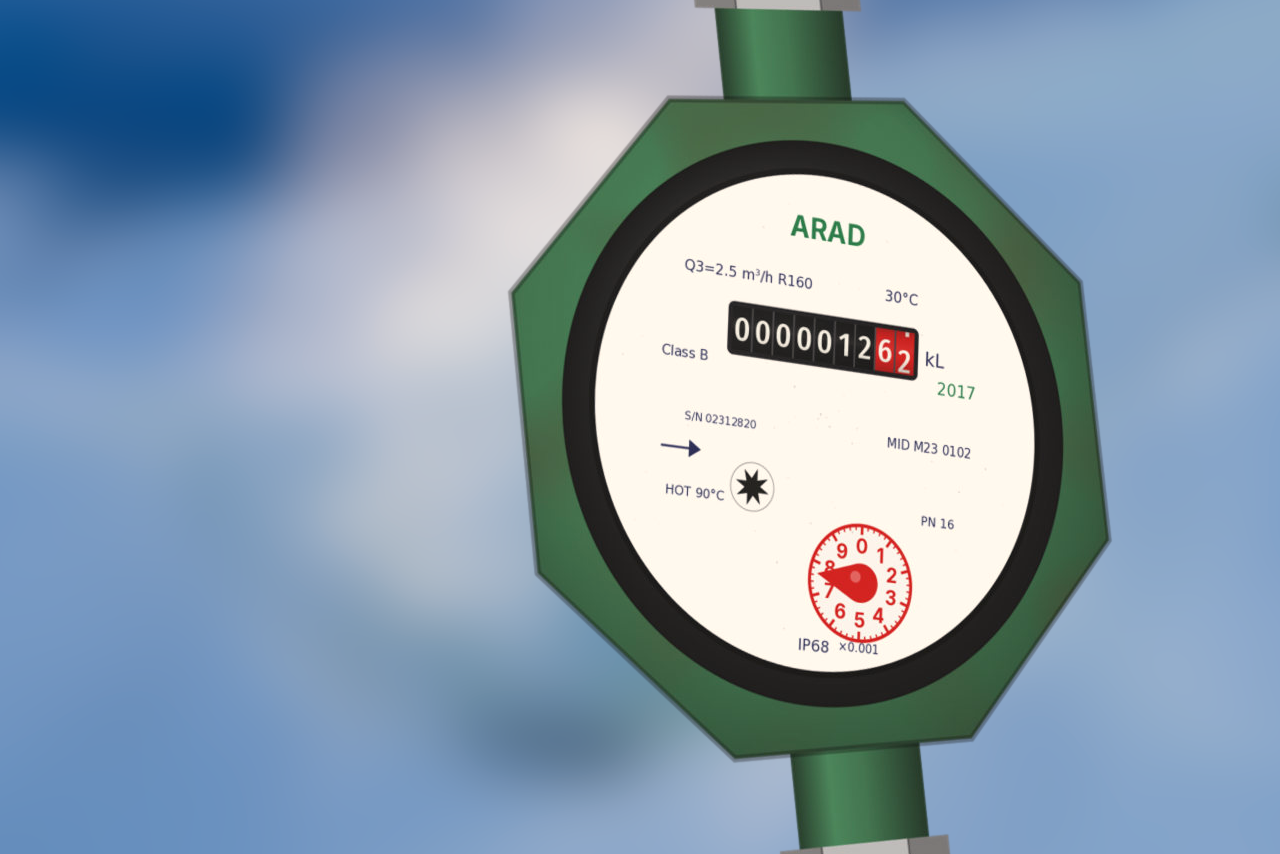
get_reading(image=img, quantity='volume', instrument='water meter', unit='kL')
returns 12.617 kL
